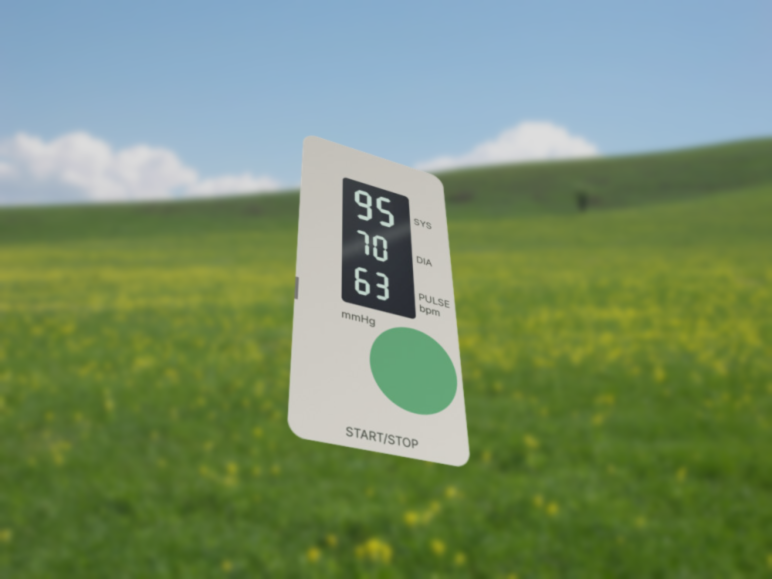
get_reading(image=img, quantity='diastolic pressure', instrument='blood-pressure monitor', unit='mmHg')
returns 70 mmHg
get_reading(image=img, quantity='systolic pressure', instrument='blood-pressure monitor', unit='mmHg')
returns 95 mmHg
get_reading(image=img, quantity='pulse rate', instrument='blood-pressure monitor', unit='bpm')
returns 63 bpm
